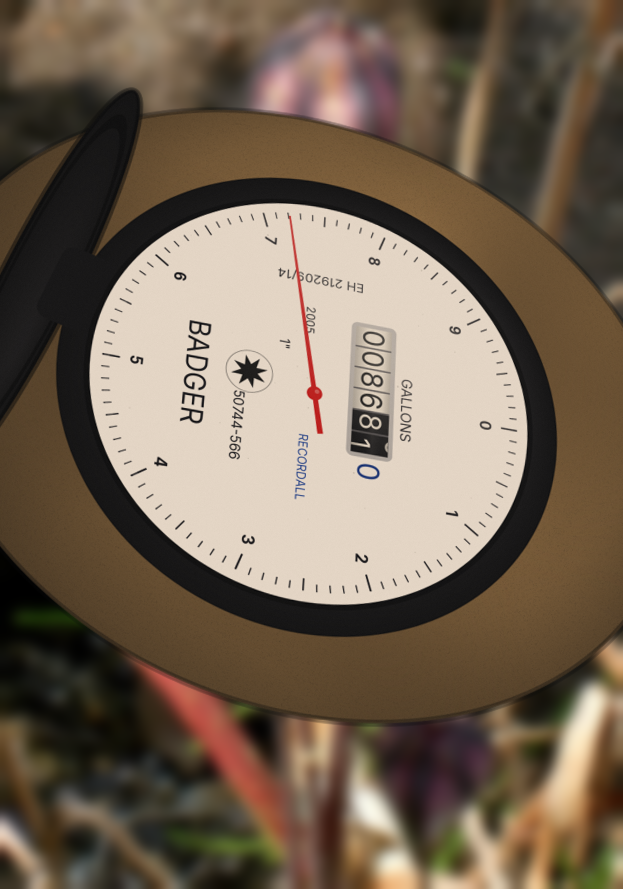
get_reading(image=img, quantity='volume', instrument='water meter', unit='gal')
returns 86807.2 gal
